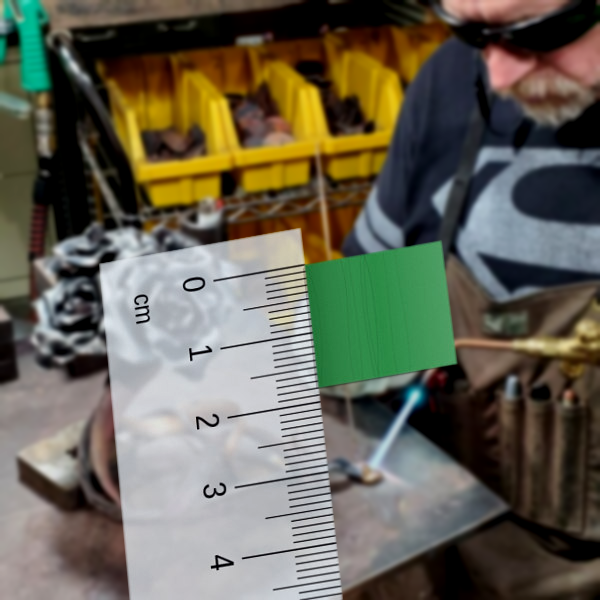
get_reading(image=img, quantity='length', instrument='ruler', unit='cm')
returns 1.8 cm
